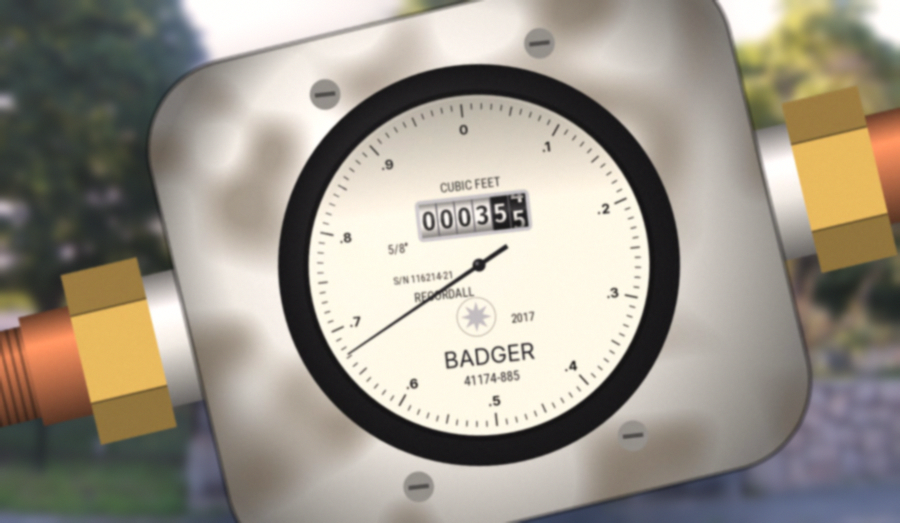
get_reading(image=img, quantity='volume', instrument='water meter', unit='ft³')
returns 354.67 ft³
